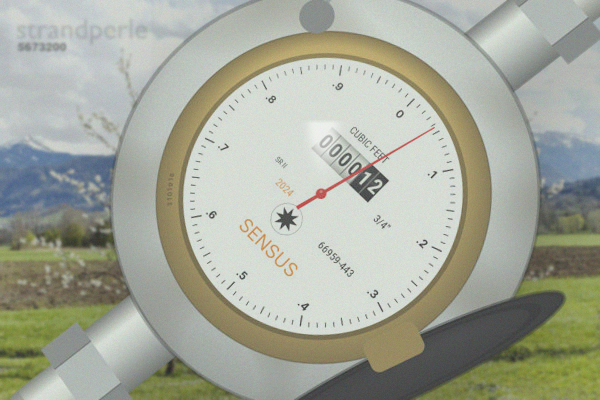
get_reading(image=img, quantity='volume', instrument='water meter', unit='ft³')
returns 12.04 ft³
